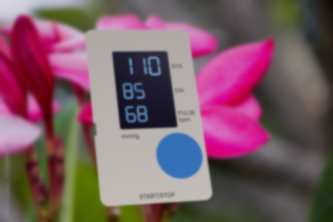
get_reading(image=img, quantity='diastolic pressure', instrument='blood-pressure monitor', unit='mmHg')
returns 85 mmHg
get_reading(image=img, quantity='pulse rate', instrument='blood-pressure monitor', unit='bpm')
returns 68 bpm
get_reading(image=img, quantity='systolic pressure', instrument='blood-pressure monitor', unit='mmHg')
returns 110 mmHg
